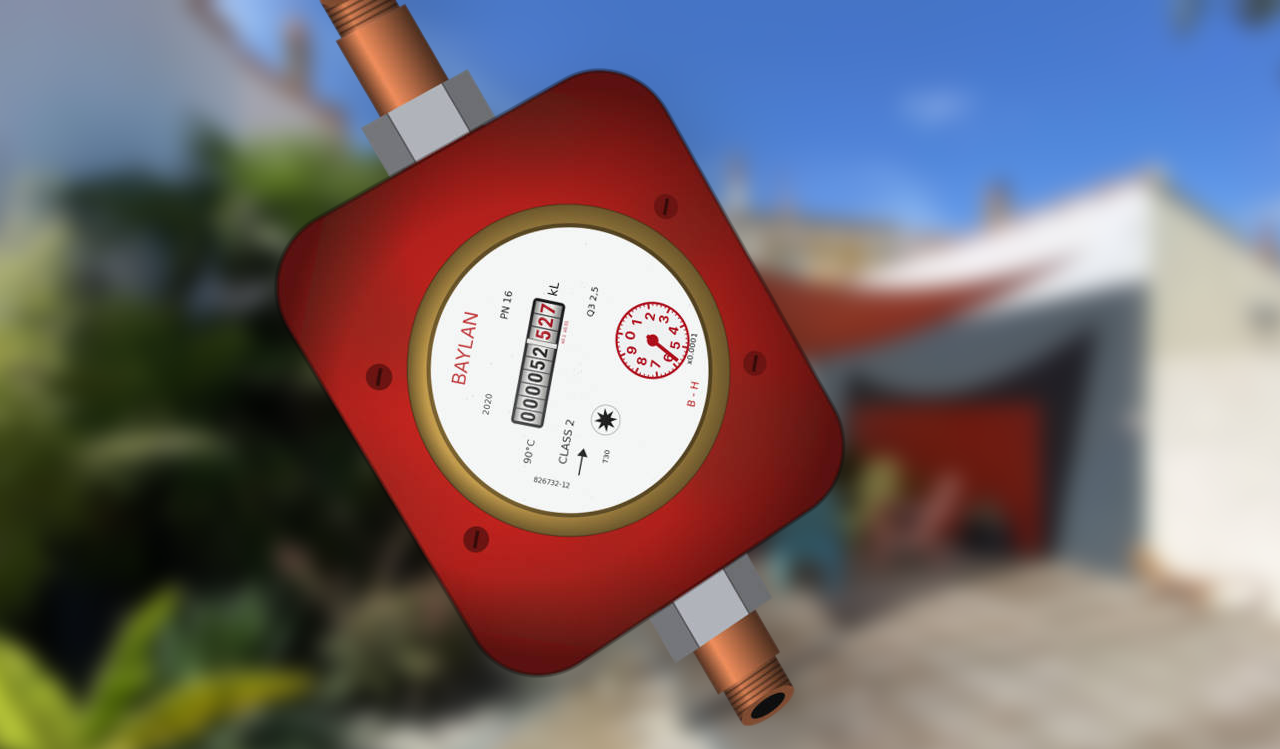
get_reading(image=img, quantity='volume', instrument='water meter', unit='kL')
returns 52.5275 kL
